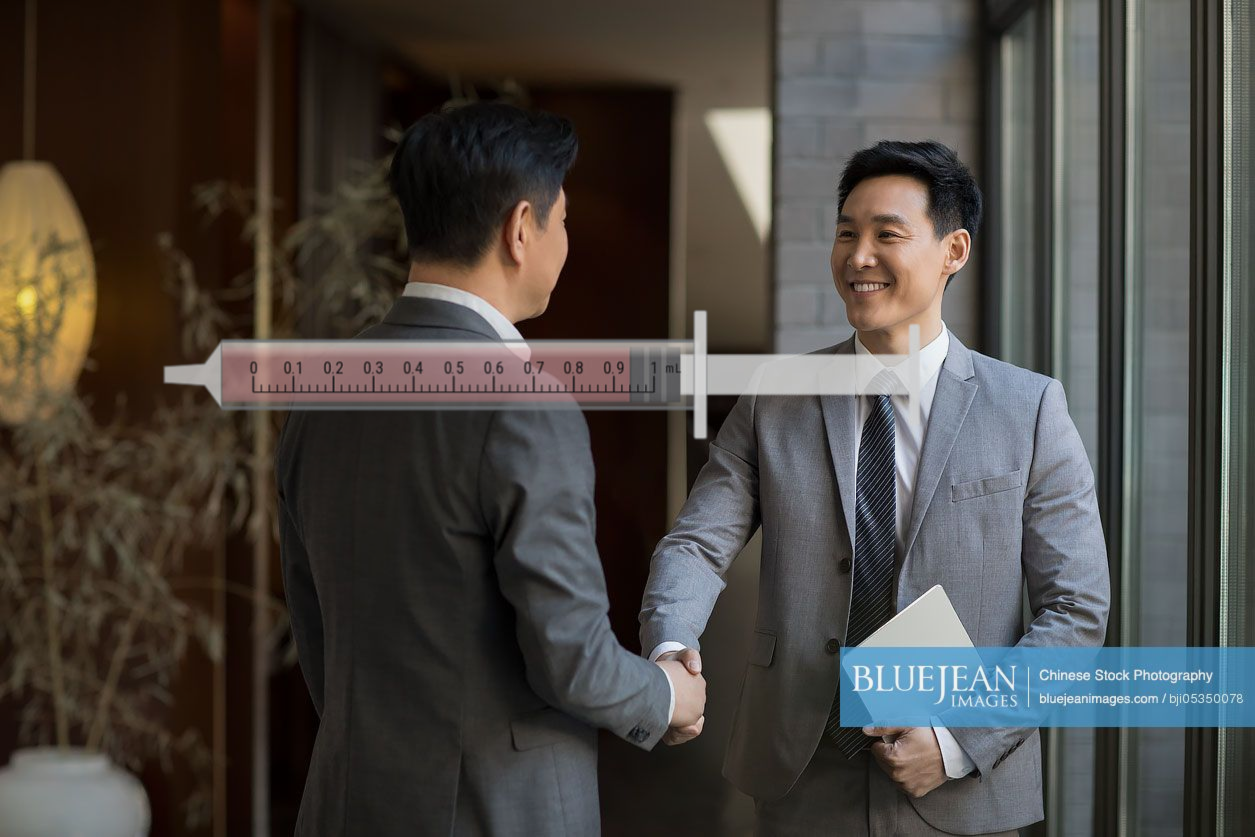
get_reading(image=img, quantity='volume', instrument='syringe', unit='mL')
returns 0.94 mL
